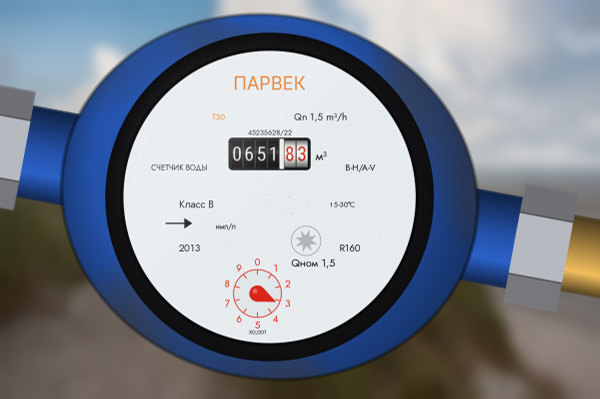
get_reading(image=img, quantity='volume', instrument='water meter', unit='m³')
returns 651.833 m³
